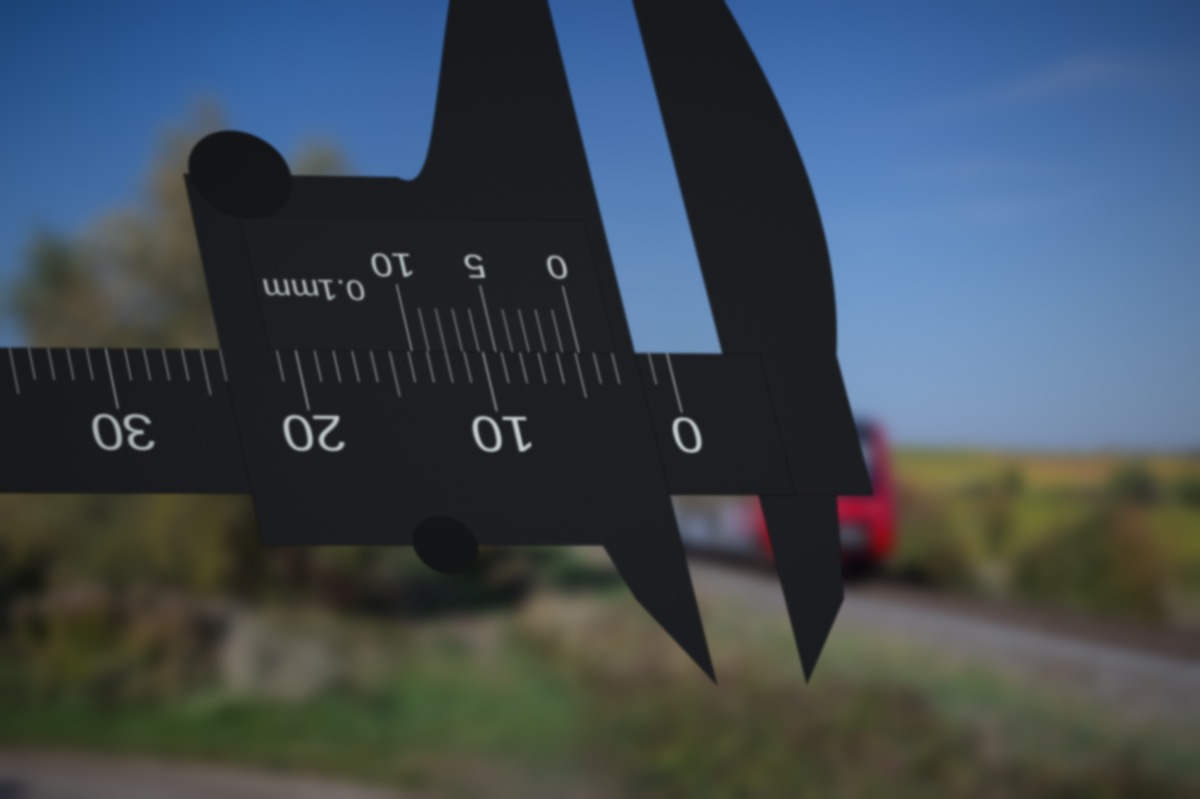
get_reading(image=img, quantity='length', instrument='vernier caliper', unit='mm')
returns 4.8 mm
